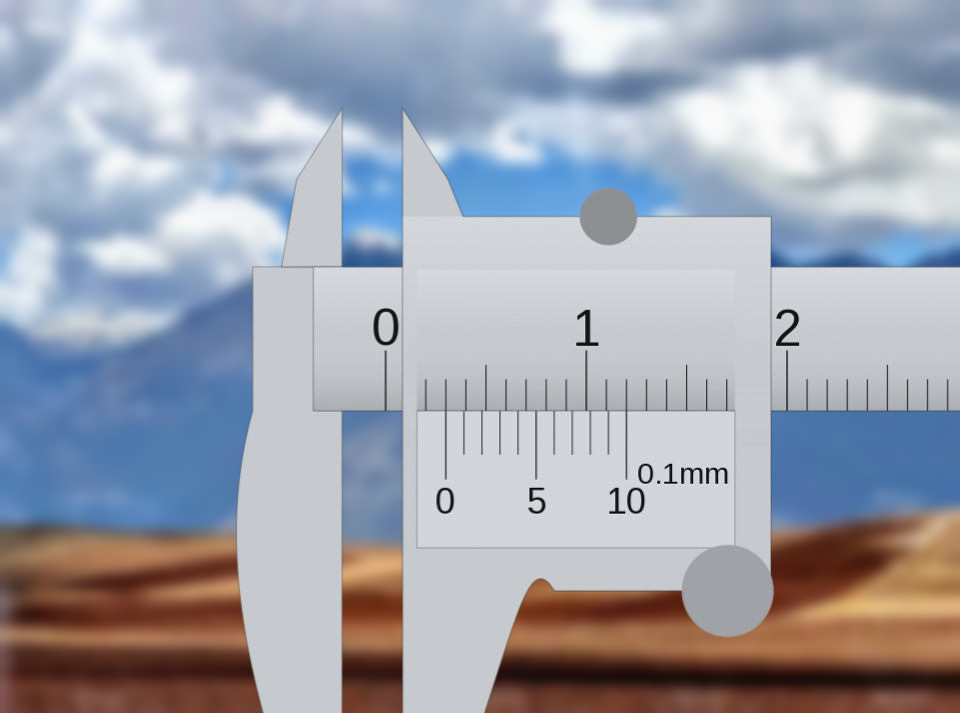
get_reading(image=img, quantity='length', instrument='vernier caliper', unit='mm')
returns 3.0 mm
